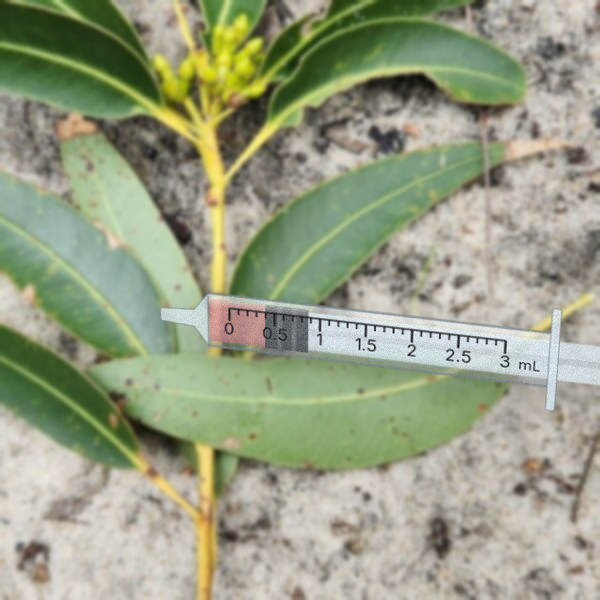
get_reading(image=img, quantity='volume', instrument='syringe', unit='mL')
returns 0.4 mL
